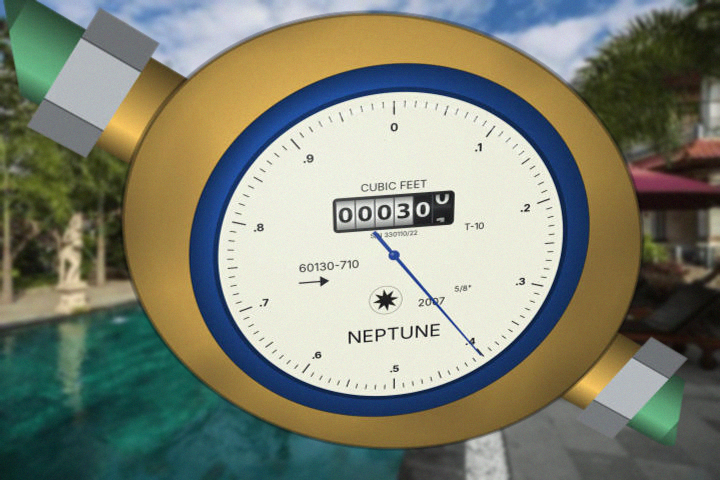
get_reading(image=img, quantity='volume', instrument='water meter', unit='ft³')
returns 300.40 ft³
